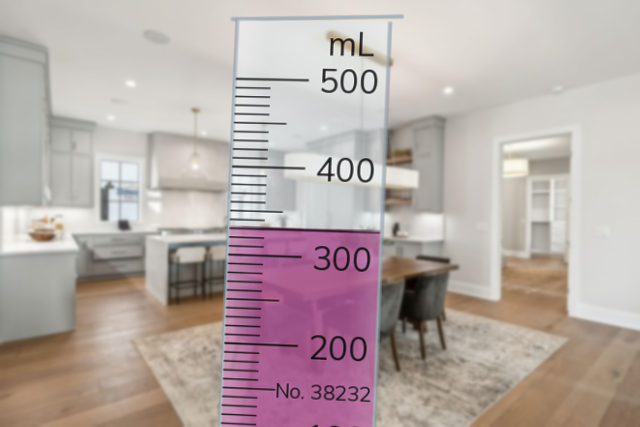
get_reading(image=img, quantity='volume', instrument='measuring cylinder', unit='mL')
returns 330 mL
